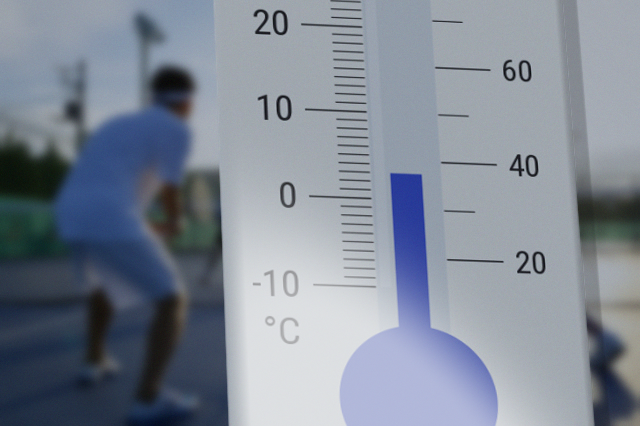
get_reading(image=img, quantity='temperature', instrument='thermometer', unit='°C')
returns 3 °C
